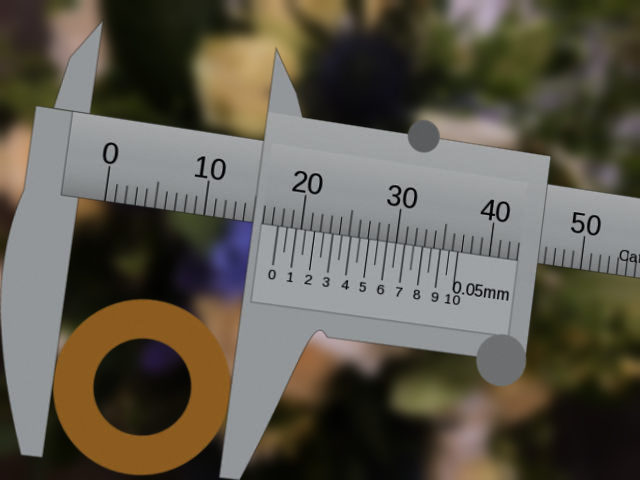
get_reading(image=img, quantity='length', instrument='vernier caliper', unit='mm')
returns 17.6 mm
